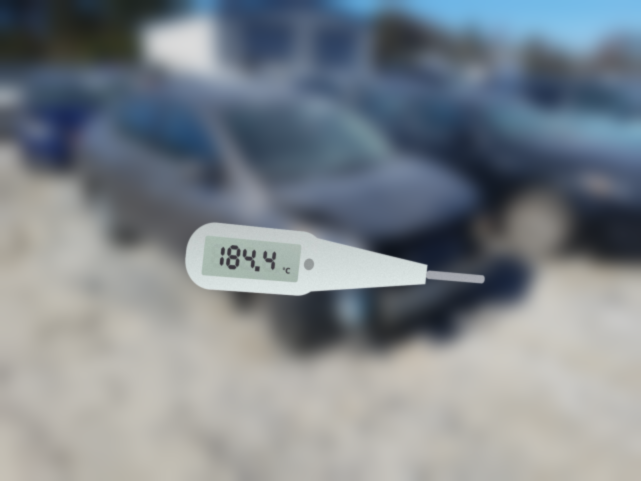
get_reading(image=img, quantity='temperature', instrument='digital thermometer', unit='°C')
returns 184.4 °C
